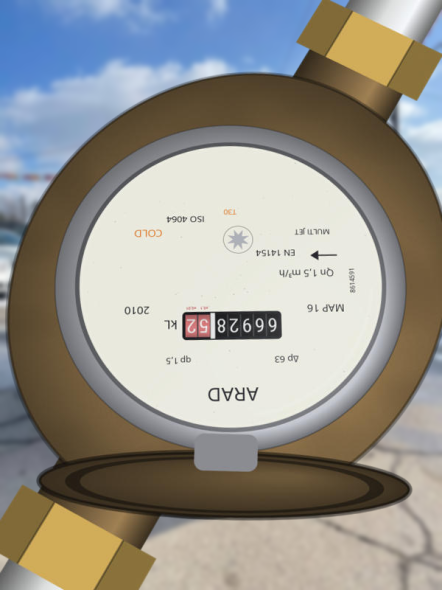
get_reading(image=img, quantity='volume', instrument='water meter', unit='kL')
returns 66928.52 kL
